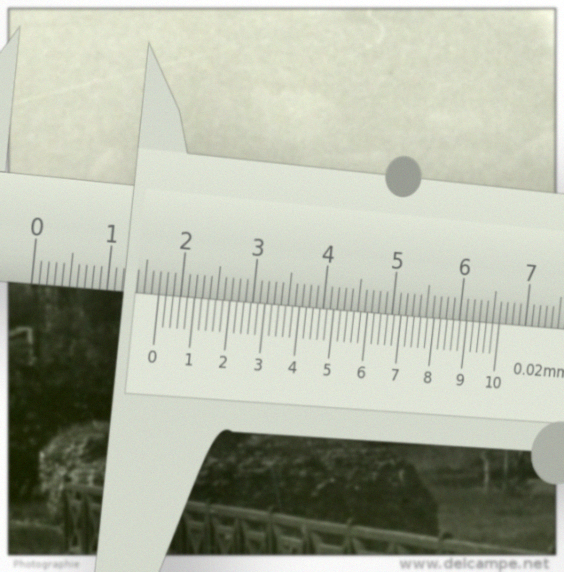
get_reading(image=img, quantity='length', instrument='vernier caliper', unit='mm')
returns 17.0 mm
